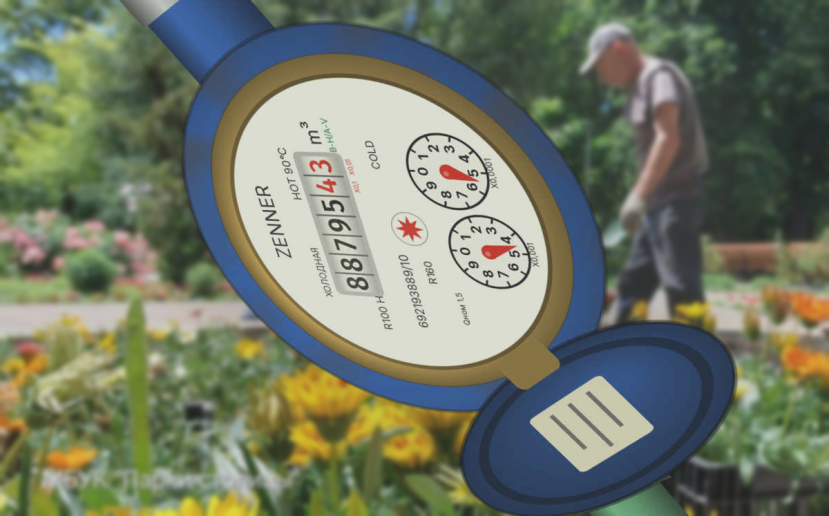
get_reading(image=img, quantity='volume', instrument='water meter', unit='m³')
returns 88795.4345 m³
